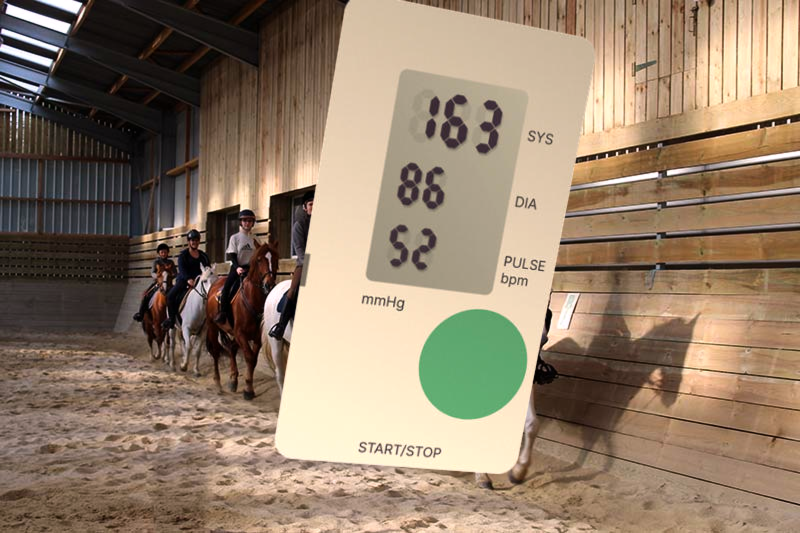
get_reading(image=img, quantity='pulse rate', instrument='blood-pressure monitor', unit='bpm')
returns 52 bpm
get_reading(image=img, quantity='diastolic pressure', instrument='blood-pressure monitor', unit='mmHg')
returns 86 mmHg
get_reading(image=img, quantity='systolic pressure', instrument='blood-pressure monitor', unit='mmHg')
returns 163 mmHg
